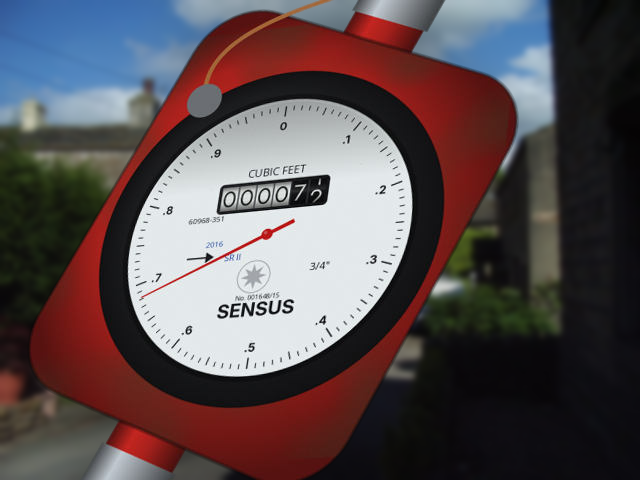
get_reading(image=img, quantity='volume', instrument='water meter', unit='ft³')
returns 71.68 ft³
